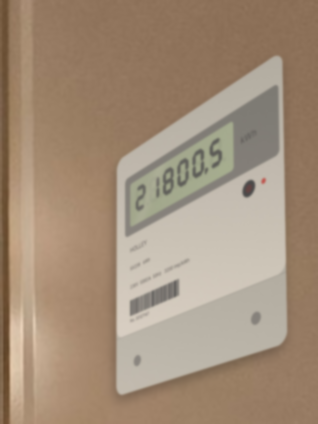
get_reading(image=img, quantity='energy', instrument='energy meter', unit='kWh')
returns 21800.5 kWh
